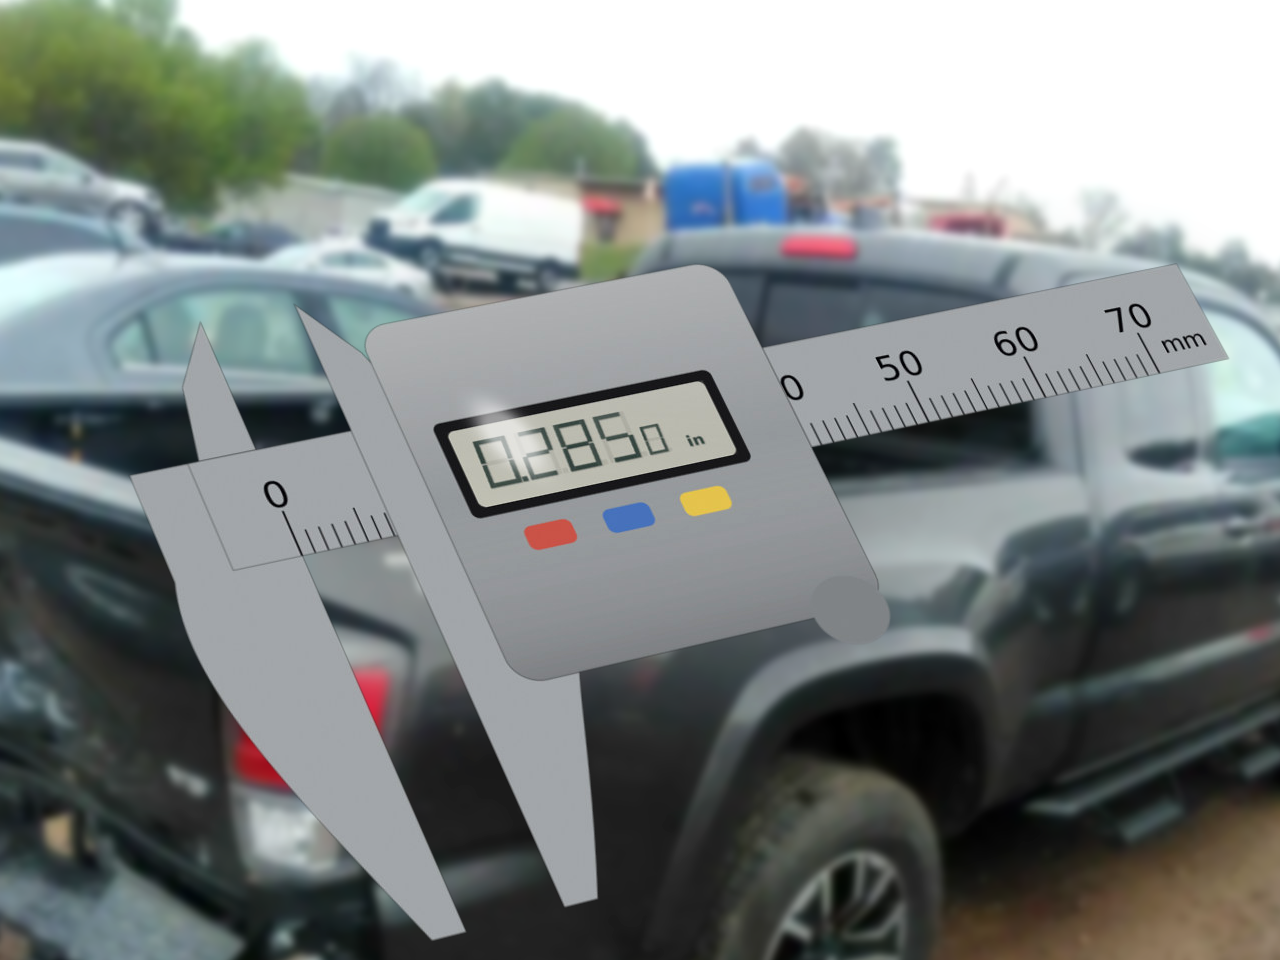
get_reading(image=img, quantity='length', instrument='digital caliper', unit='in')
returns 0.2850 in
